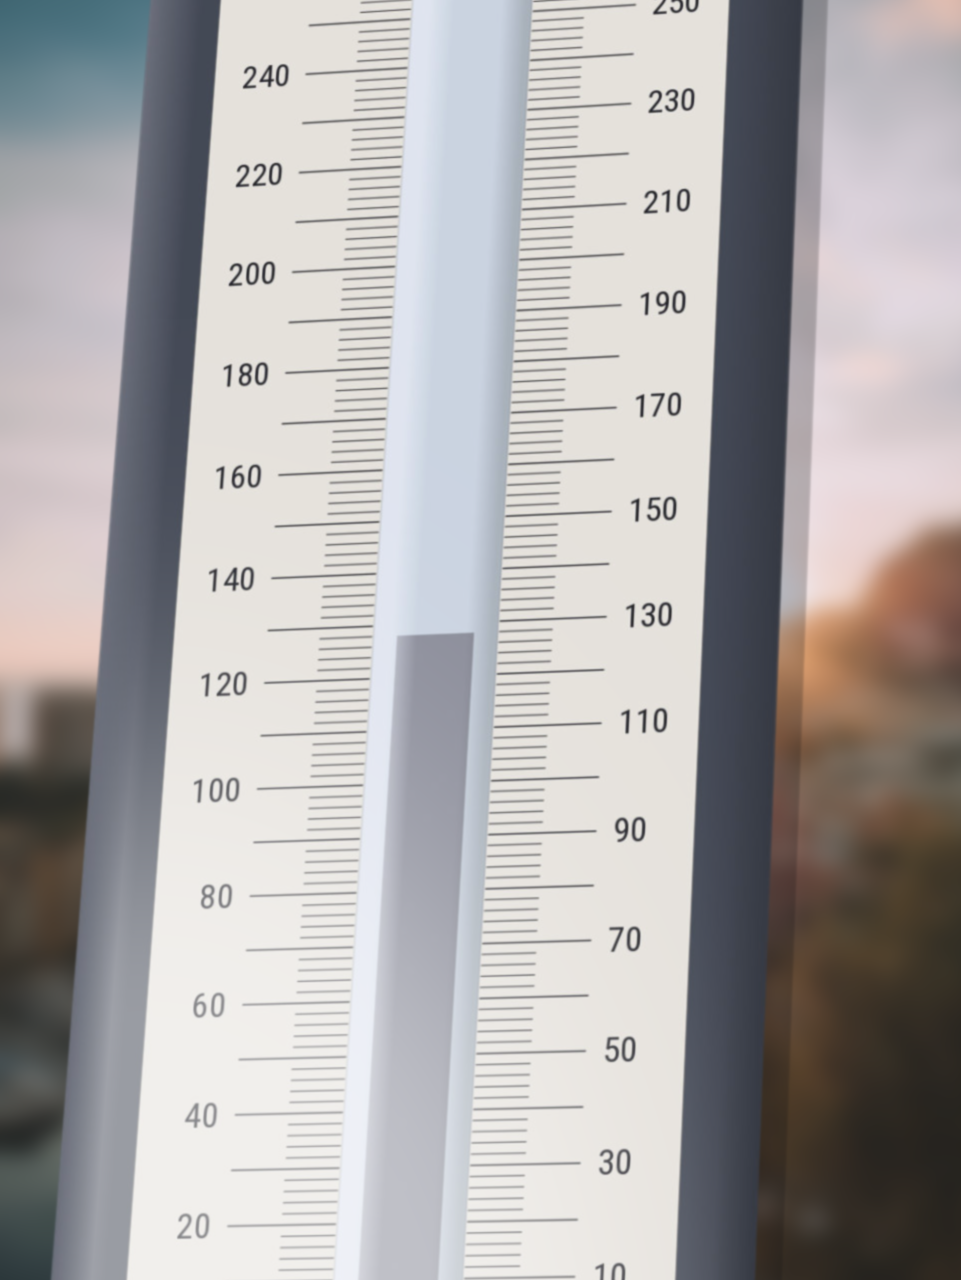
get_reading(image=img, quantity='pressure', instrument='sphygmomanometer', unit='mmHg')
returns 128 mmHg
